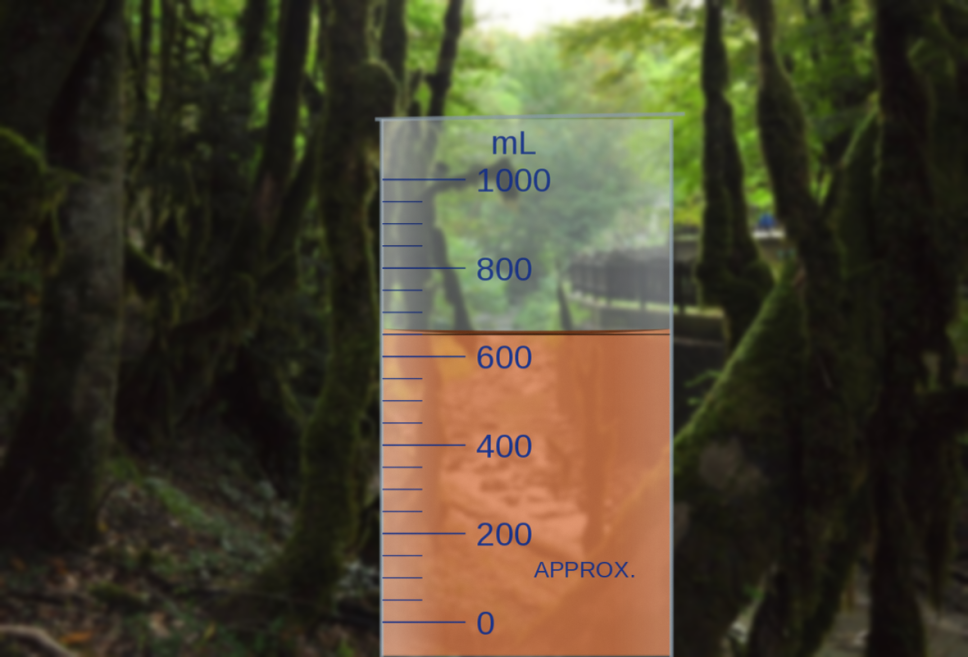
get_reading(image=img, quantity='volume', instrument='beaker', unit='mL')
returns 650 mL
